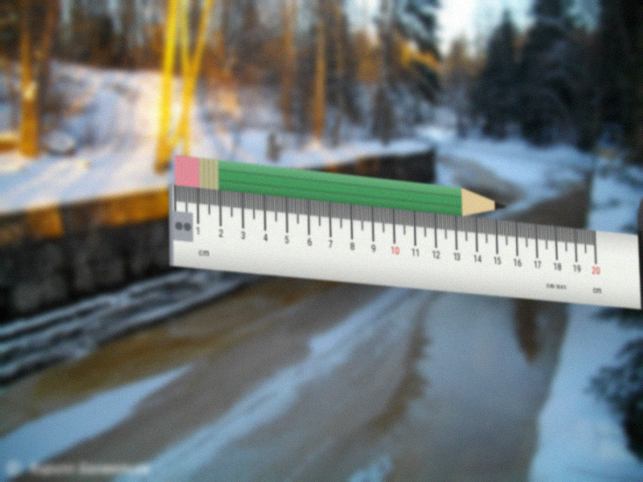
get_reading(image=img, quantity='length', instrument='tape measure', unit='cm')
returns 15.5 cm
